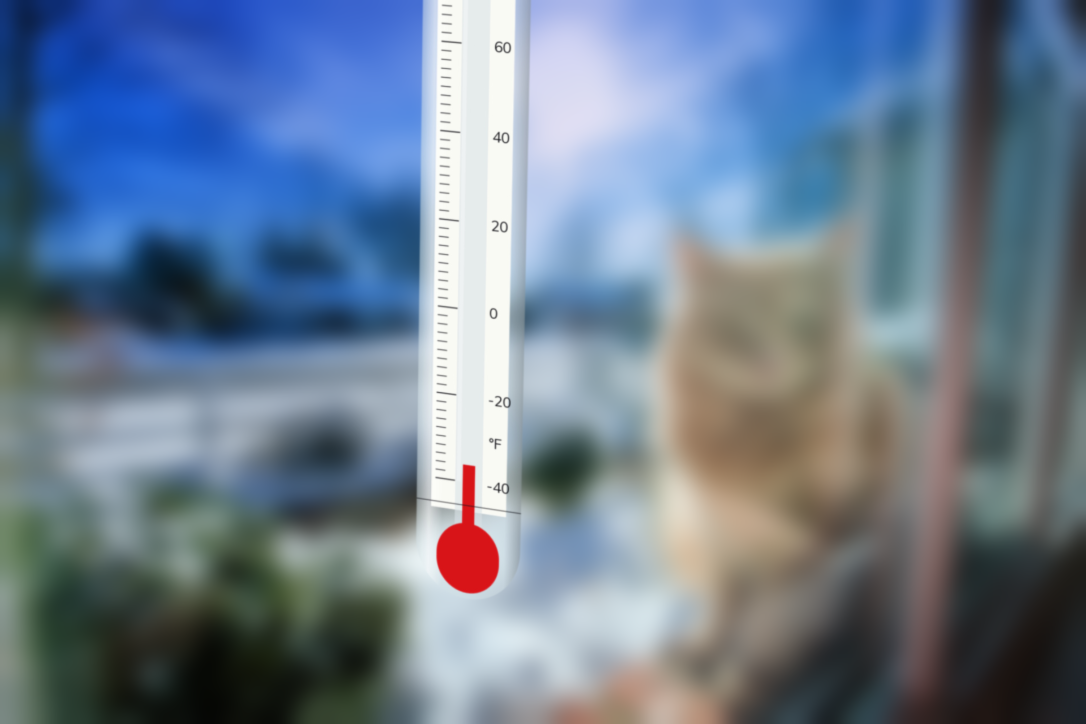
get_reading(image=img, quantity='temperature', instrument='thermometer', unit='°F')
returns -36 °F
